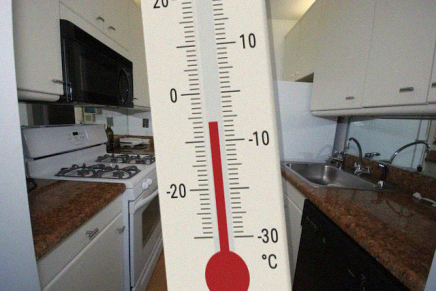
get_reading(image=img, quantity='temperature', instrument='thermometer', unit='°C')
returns -6 °C
